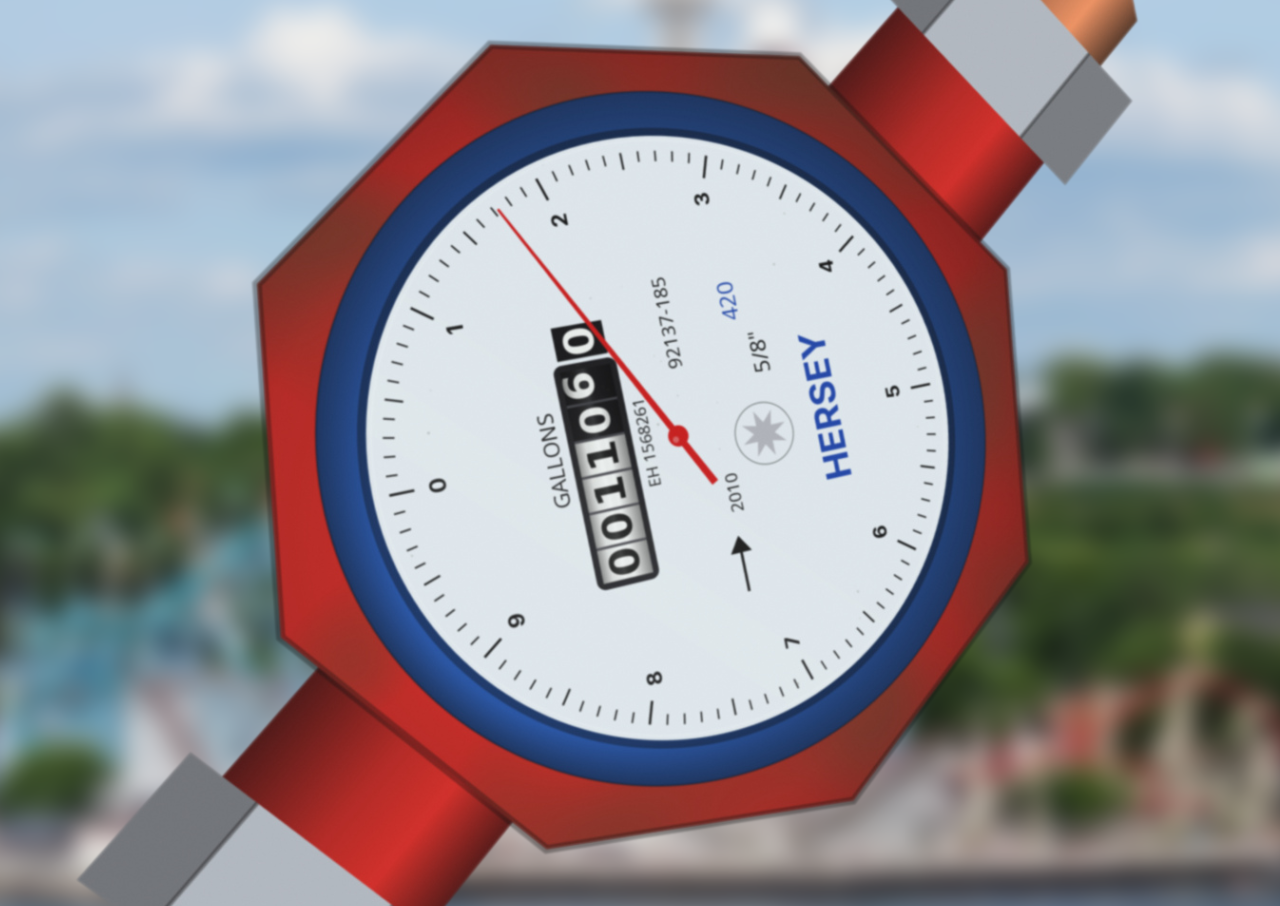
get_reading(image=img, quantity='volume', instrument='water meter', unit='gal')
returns 11061.7 gal
